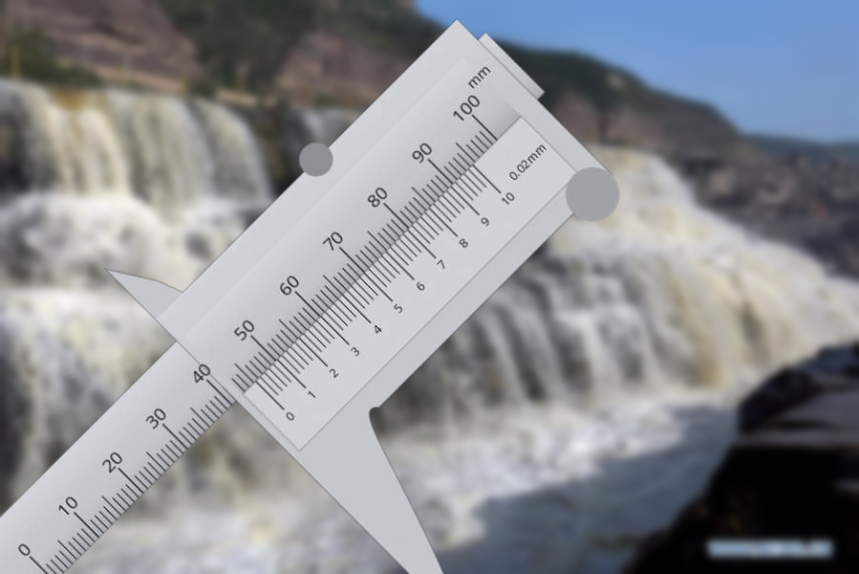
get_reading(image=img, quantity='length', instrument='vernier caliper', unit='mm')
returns 45.4 mm
